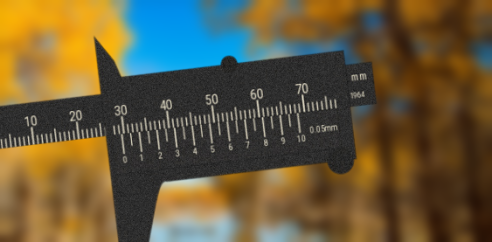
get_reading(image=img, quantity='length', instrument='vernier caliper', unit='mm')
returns 29.5 mm
